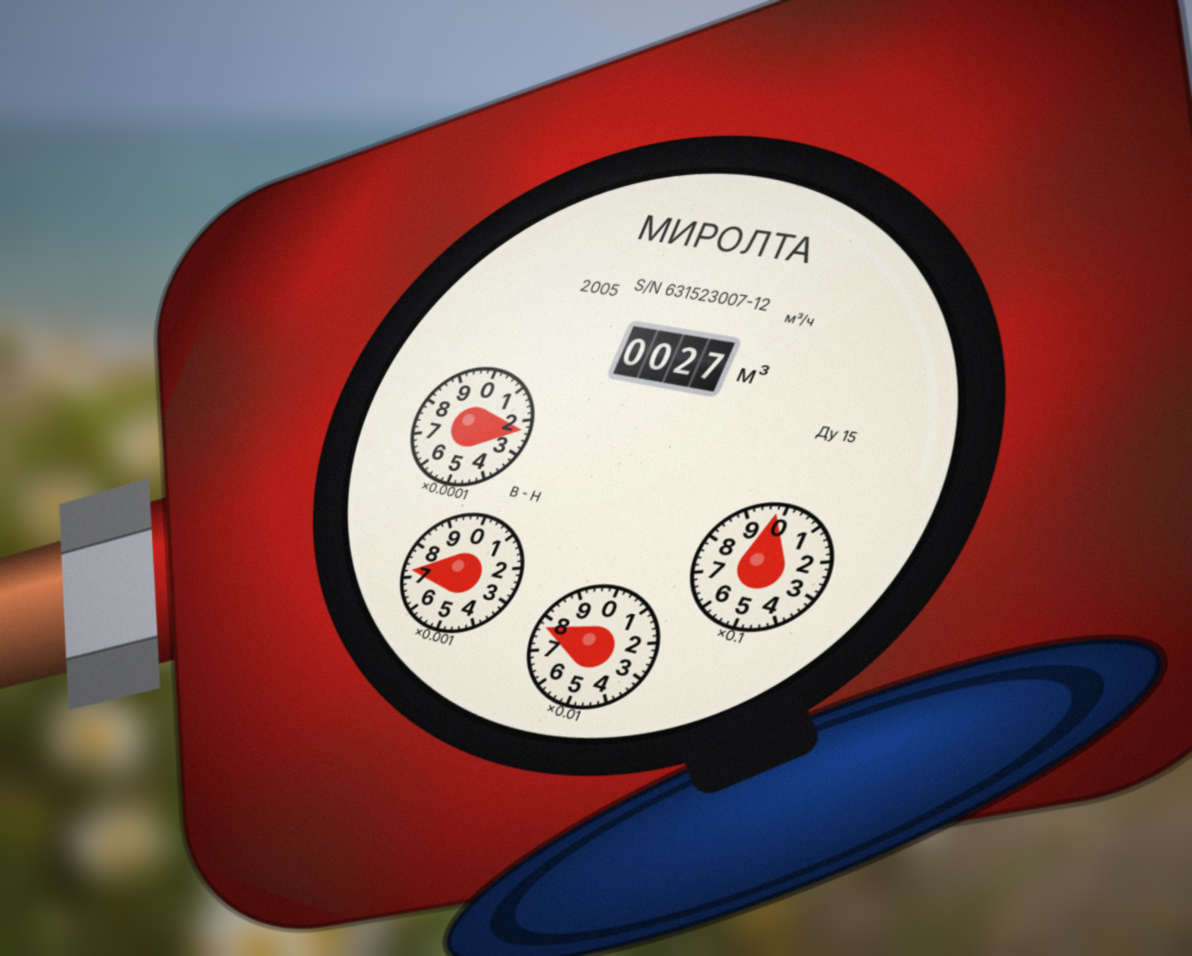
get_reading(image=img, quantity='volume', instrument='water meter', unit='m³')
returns 26.9772 m³
